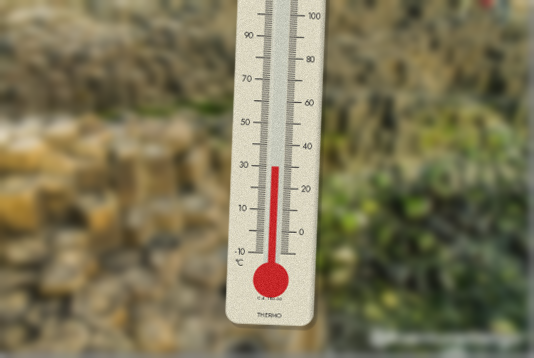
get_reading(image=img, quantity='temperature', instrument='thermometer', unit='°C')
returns 30 °C
